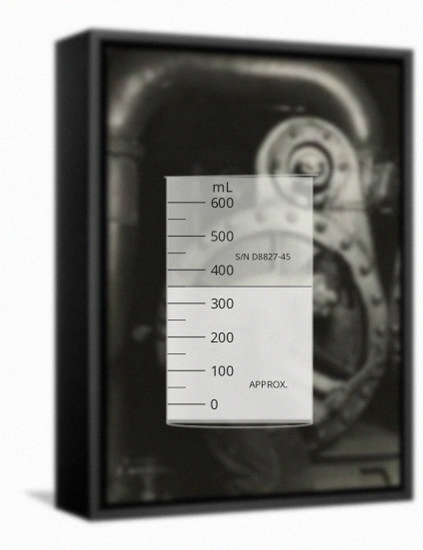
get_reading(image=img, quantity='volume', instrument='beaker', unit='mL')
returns 350 mL
